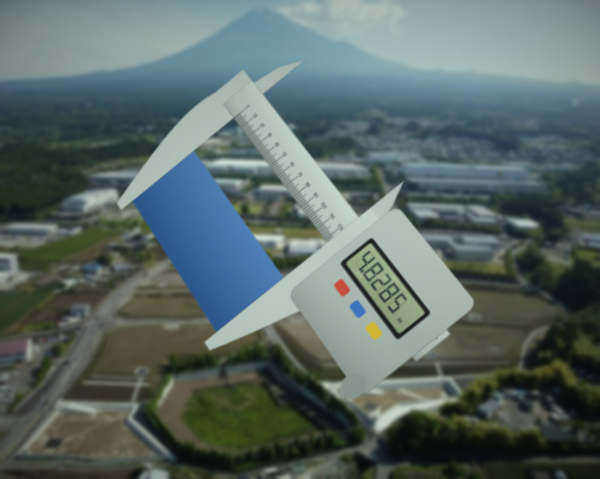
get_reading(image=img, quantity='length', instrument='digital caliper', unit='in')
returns 4.8285 in
